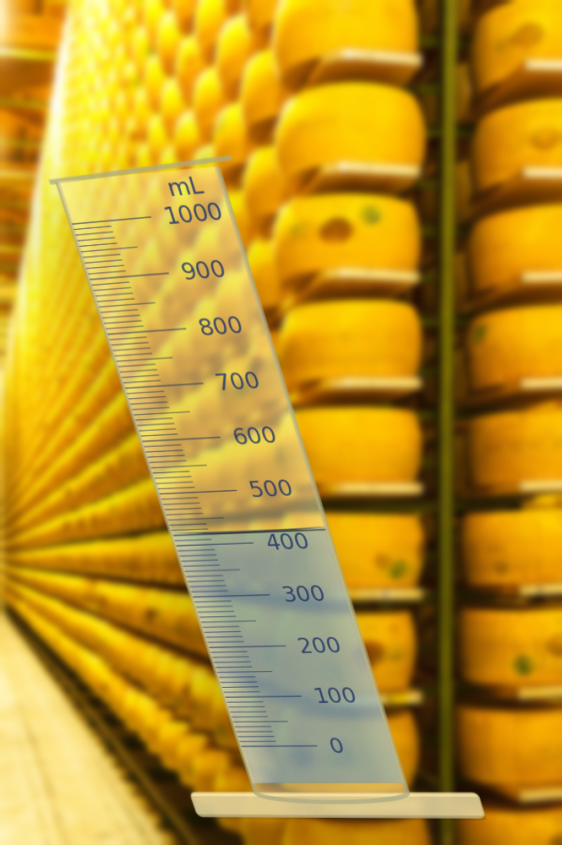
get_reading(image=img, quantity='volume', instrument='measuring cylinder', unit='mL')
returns 420 mL
